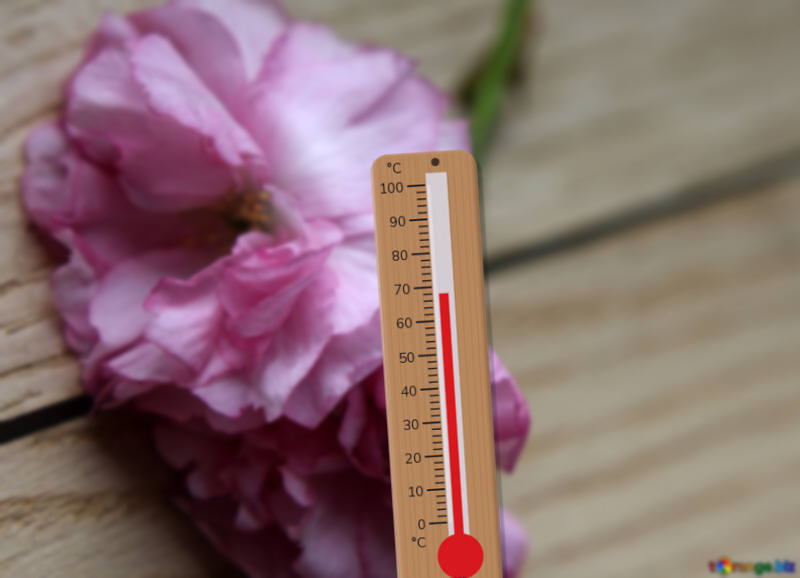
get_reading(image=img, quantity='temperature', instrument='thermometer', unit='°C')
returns 68 °C
